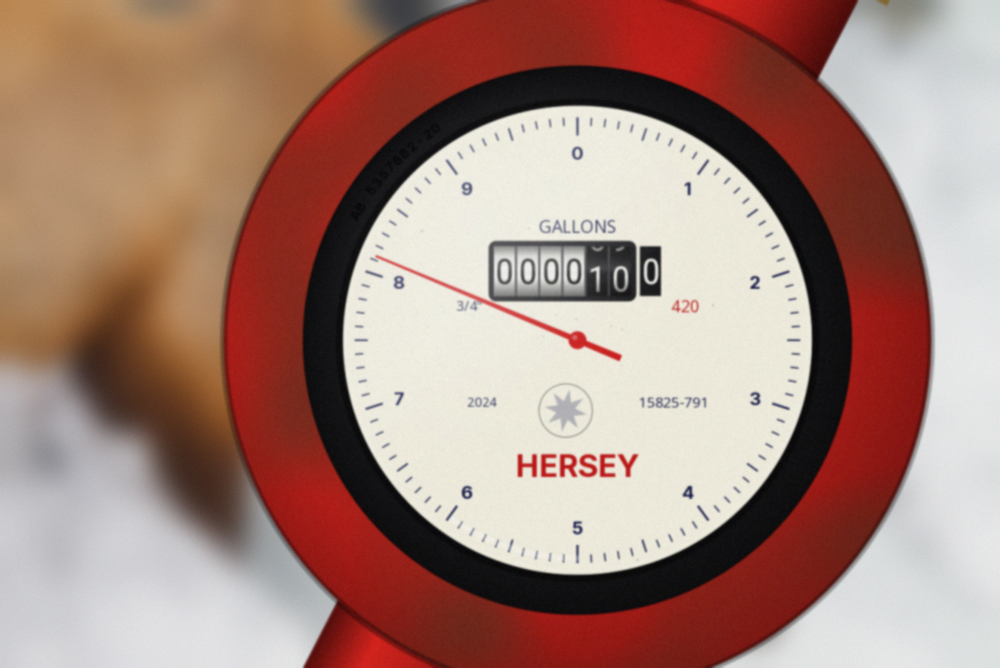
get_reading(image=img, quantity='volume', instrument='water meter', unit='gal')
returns 98.1 gal
